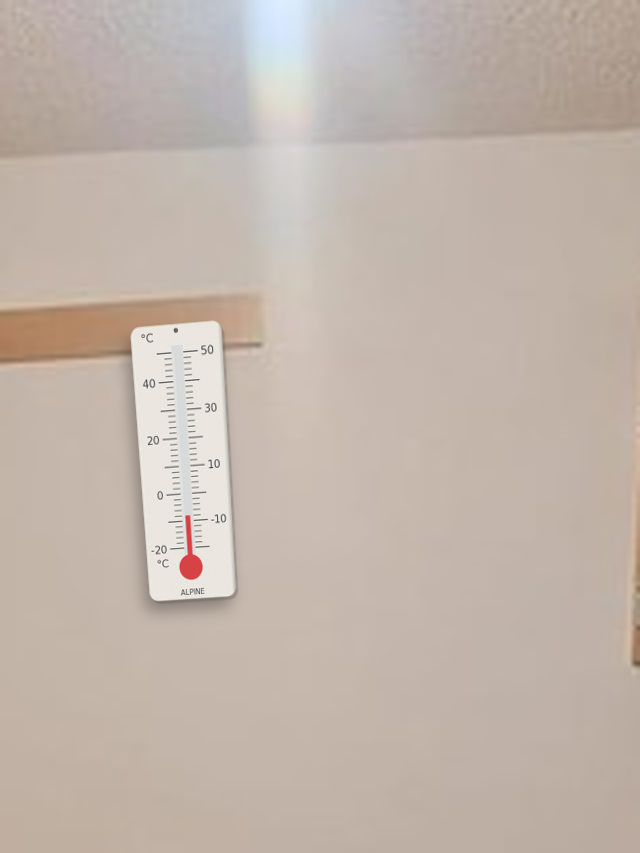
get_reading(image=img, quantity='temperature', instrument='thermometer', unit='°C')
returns -8 °C
